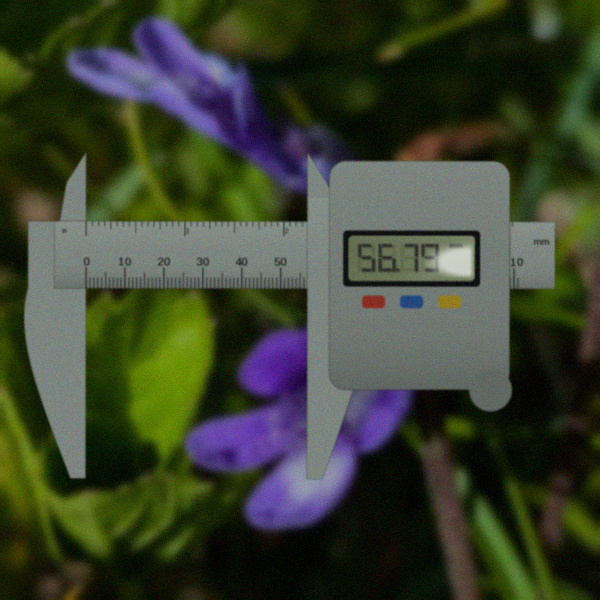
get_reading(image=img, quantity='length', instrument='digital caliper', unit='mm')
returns 56.79 mm
